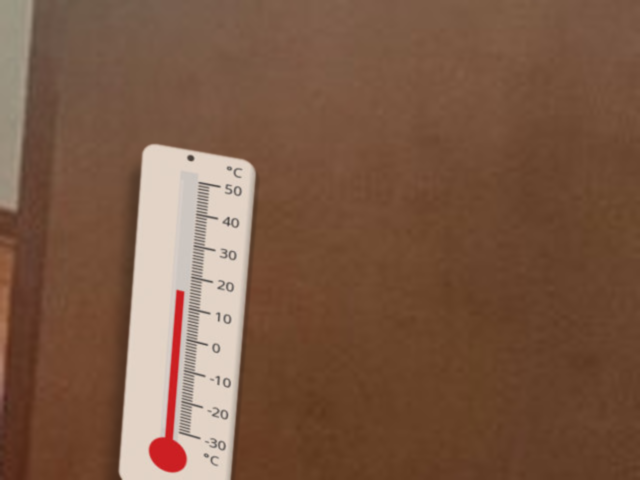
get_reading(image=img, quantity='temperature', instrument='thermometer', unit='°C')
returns 15 °C
